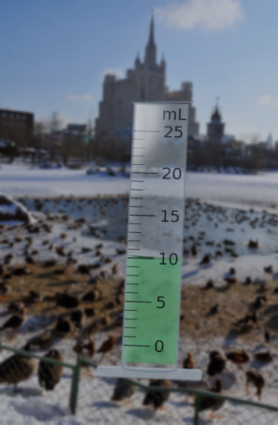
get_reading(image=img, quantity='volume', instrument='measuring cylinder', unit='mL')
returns 10 mL
